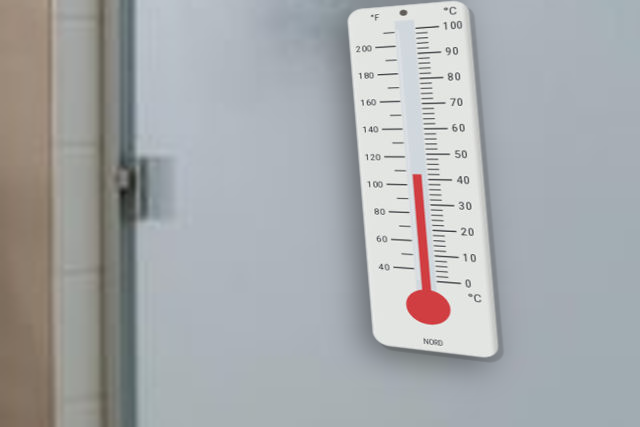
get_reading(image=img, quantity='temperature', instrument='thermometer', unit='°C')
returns 42 °C
